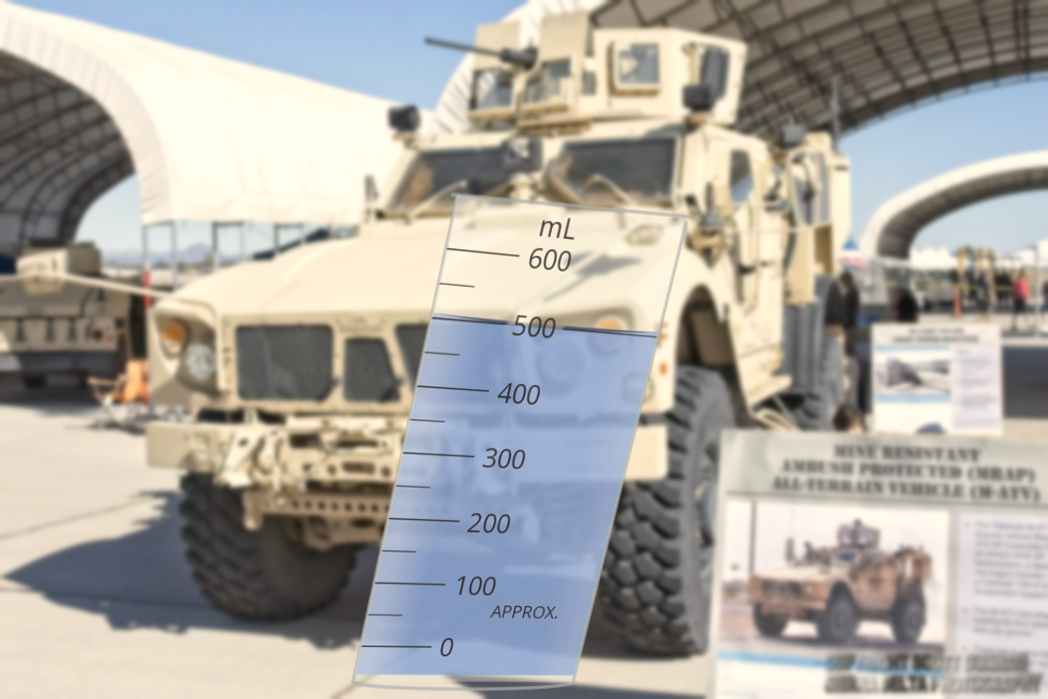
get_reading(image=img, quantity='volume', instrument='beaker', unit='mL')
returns 500 mL
